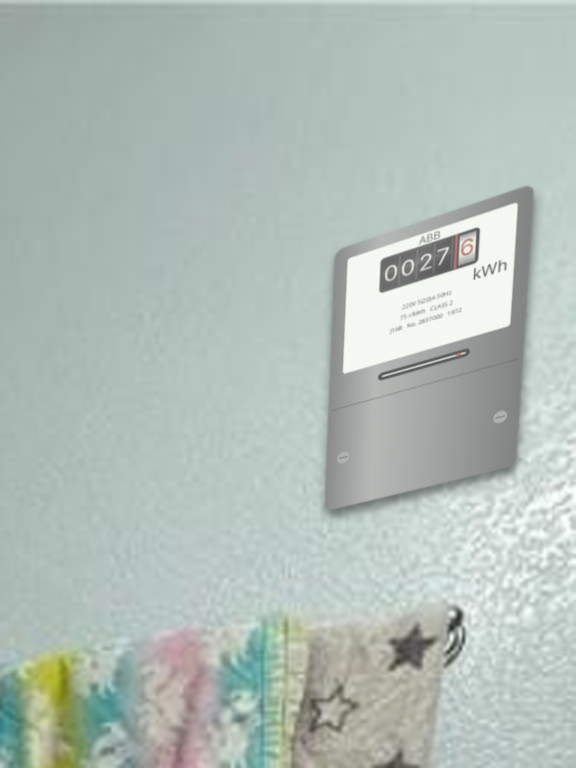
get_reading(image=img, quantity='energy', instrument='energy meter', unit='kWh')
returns 27.6 kWh
